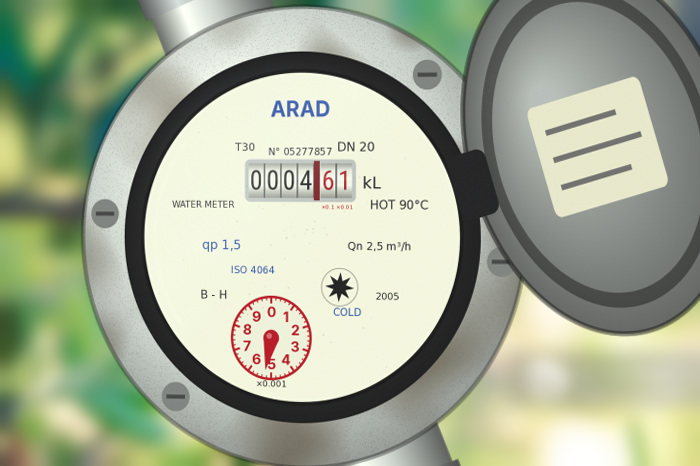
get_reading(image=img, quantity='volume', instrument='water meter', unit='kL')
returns 4.615 kL
